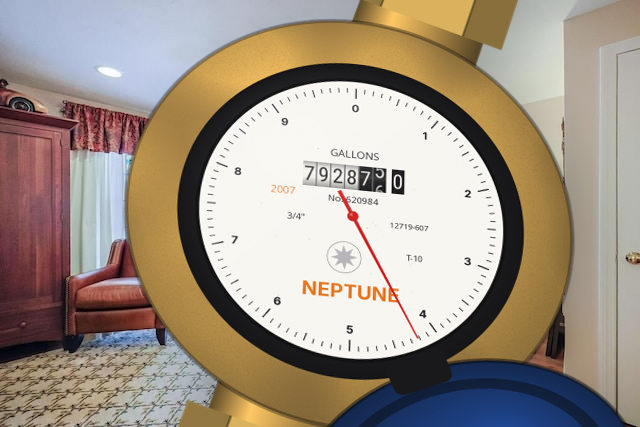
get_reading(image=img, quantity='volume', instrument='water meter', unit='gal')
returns 7928754.2 gal
